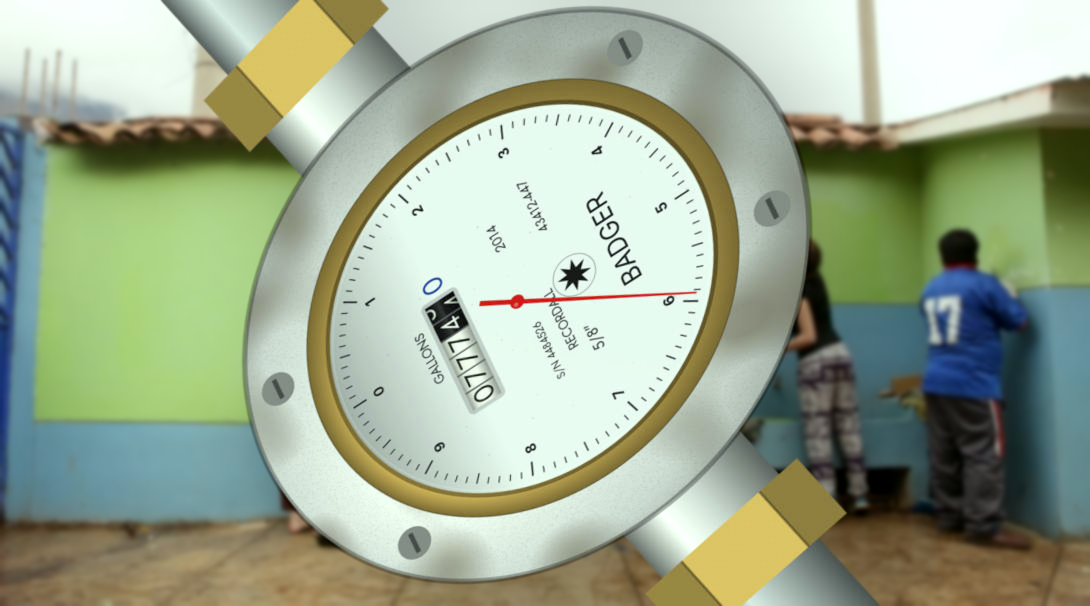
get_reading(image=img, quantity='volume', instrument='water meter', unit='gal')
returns 777435.9 gal
